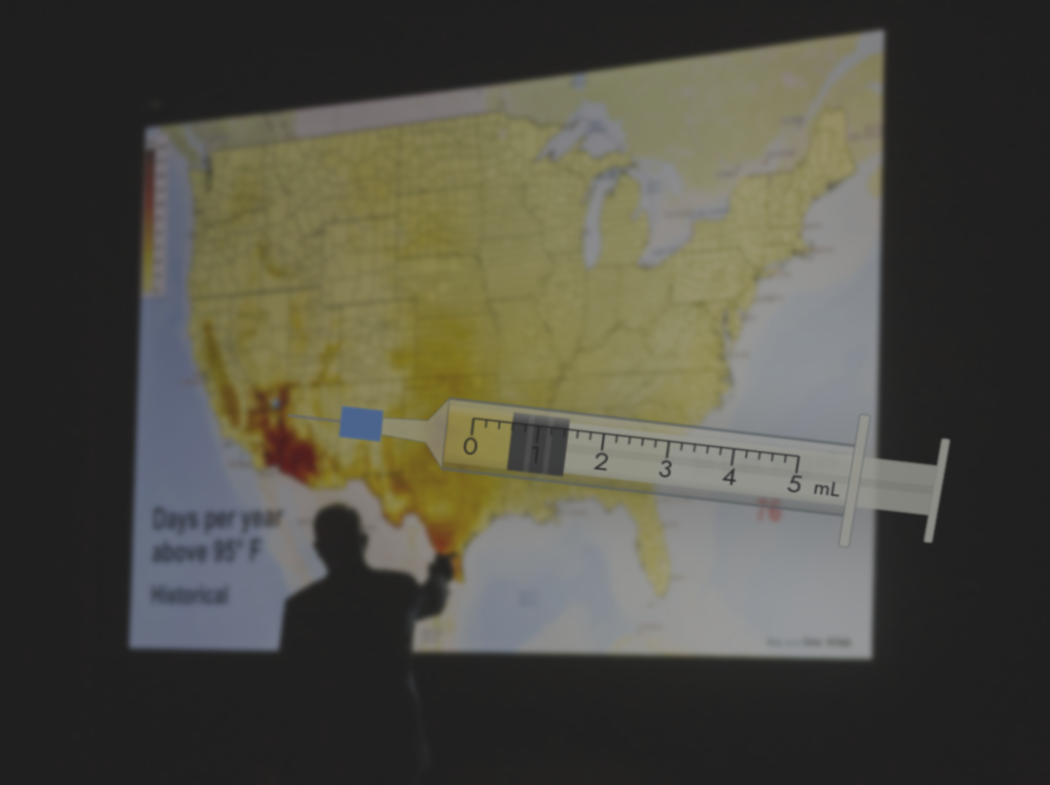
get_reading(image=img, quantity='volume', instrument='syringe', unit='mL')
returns 0.6 mL
